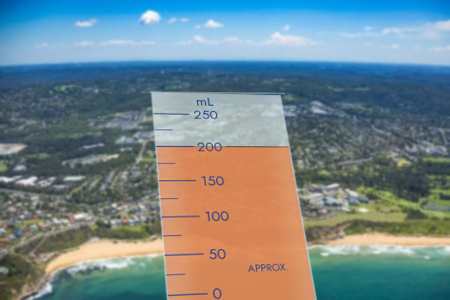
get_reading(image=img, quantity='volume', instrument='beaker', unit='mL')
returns 200 mL
